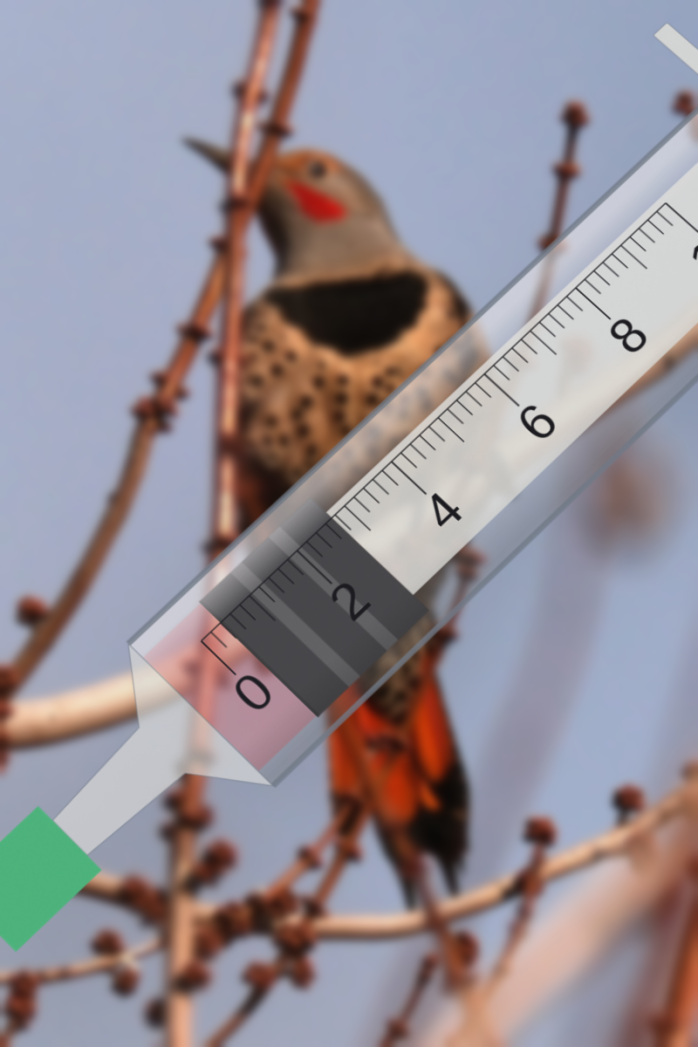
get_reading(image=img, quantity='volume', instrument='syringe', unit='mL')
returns 0.4 mL
